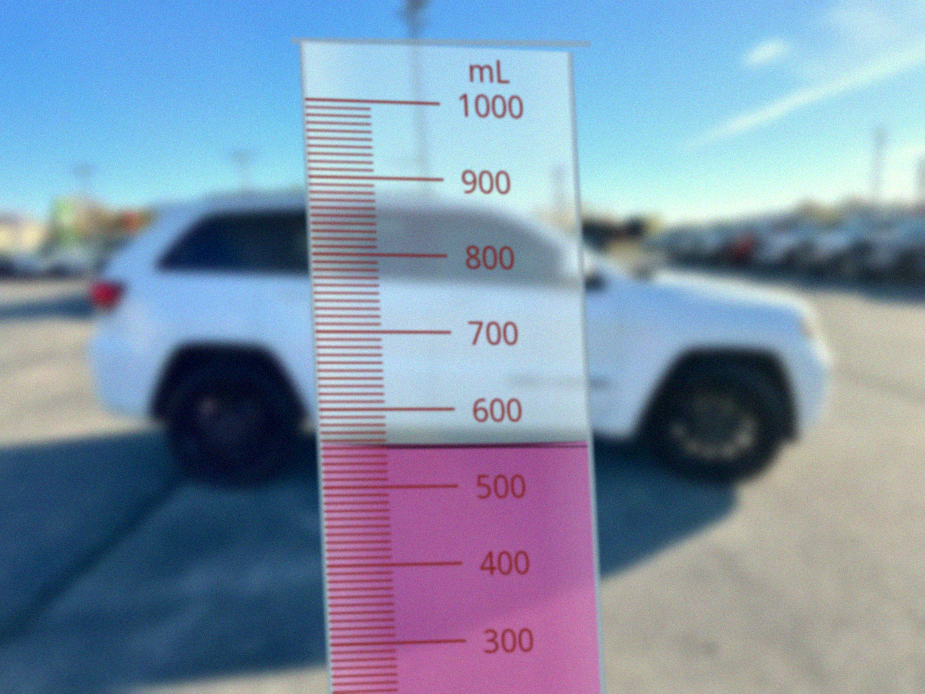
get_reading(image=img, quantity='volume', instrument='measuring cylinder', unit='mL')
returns 550 mL
